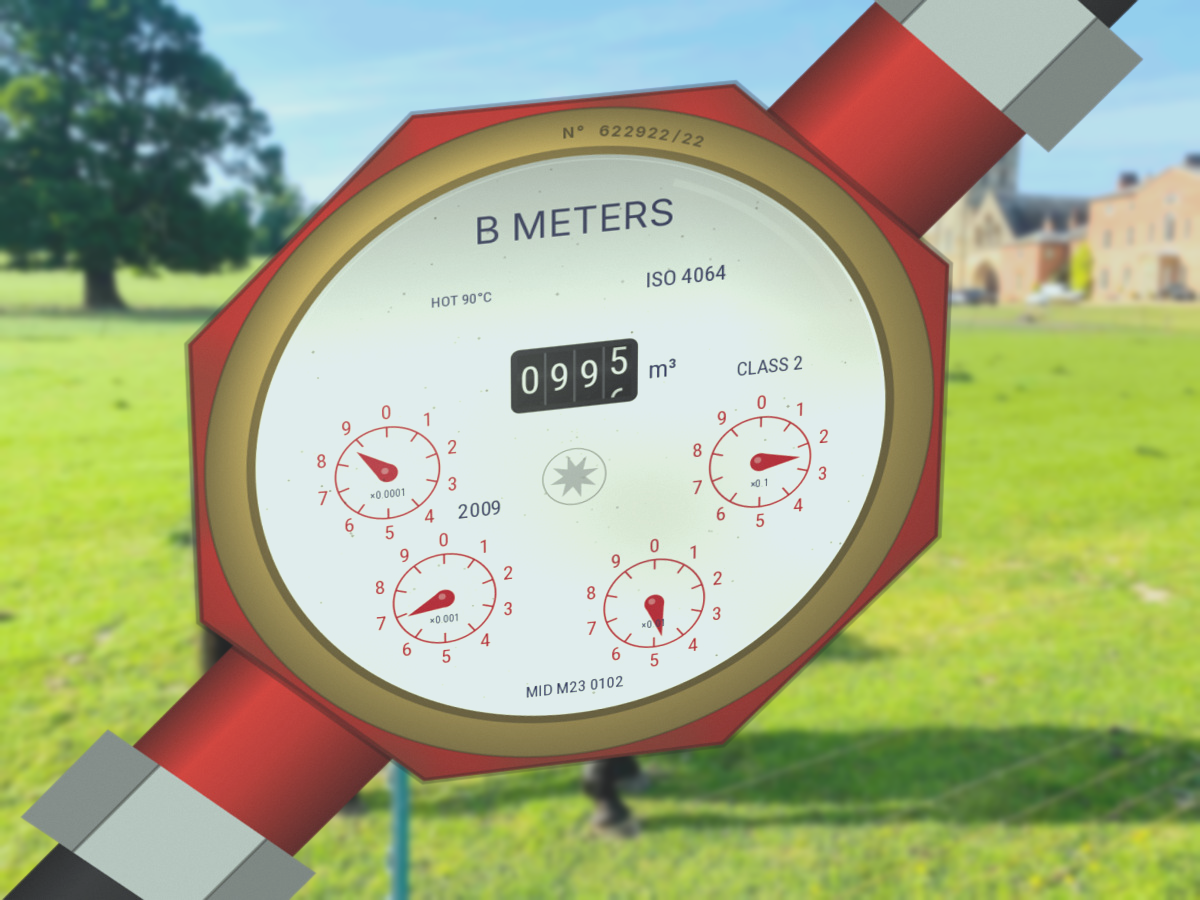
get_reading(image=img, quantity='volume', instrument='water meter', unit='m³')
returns 995.2468 m³
